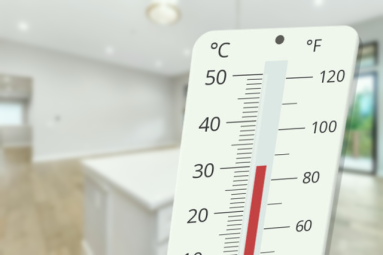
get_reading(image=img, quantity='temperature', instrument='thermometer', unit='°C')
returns 30 °C
